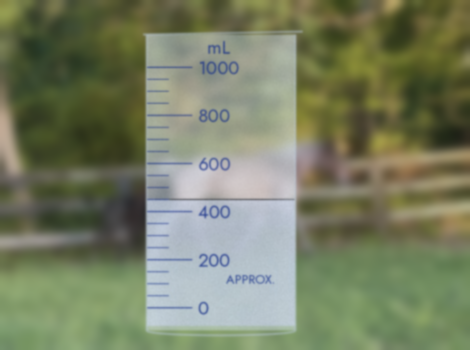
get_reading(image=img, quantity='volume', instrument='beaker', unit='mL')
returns 450 mL
